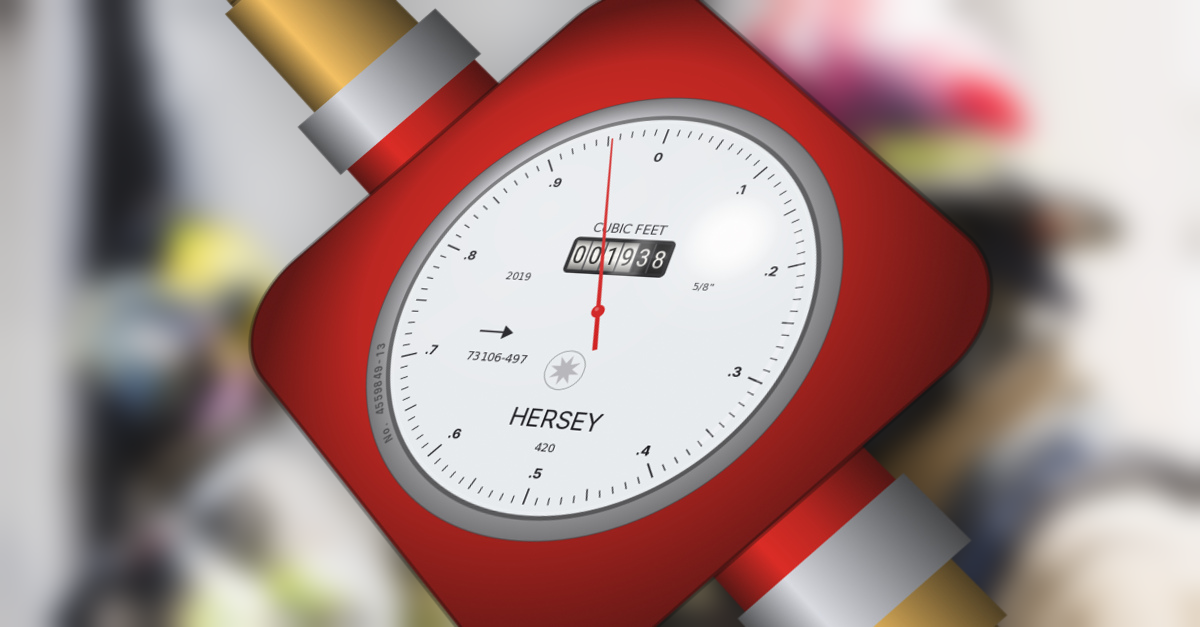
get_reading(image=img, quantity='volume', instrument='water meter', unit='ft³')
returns 1937.95 ft³
